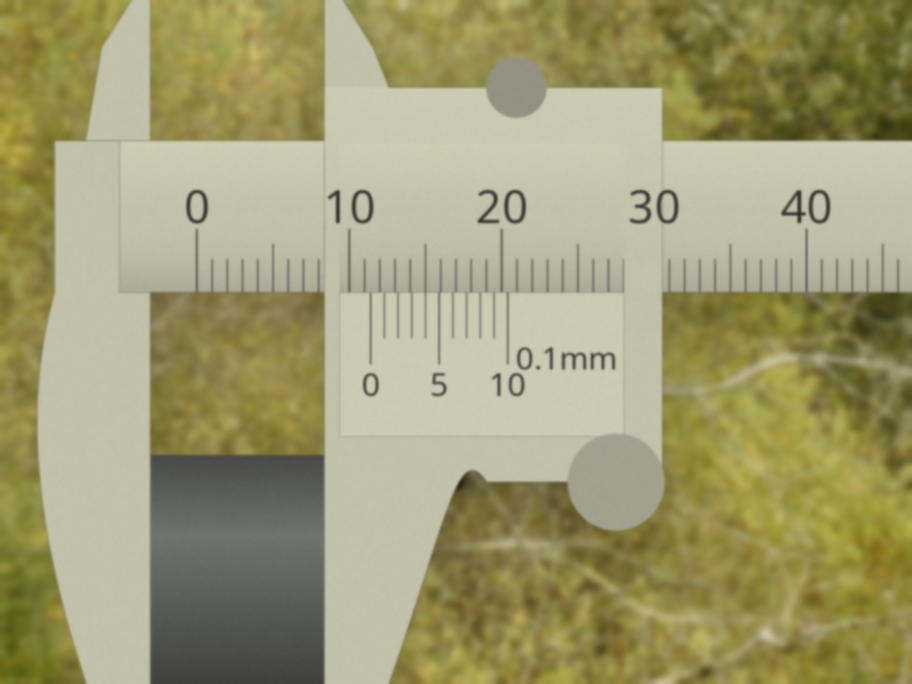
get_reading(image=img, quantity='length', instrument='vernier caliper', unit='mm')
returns 11.4 mm
